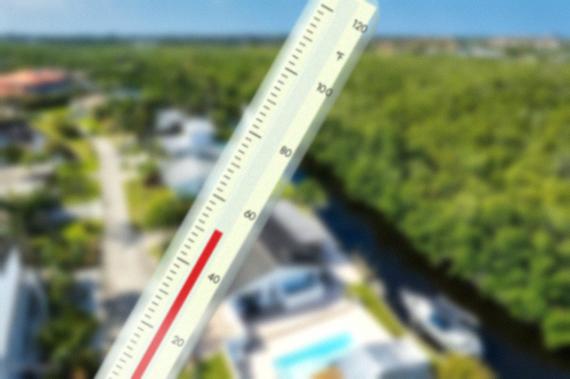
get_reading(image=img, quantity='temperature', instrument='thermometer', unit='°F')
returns 52 °F
